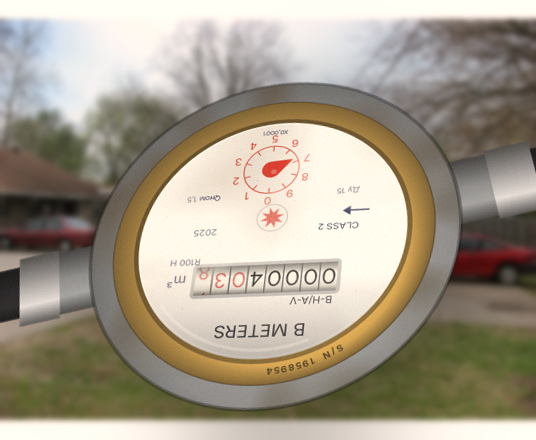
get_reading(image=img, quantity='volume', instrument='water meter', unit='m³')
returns 4.0376 m³
